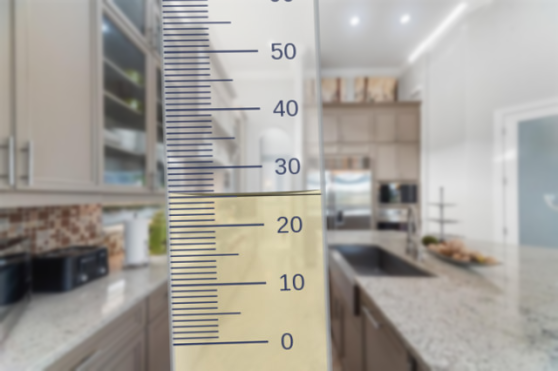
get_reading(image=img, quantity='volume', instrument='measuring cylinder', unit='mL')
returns 25 mL
